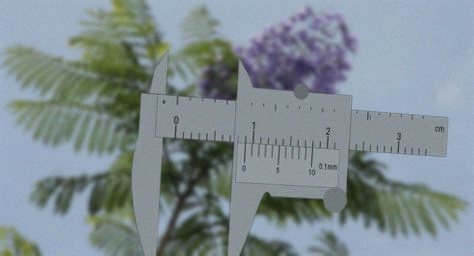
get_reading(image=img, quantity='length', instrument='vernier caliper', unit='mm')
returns 9.0 mm
